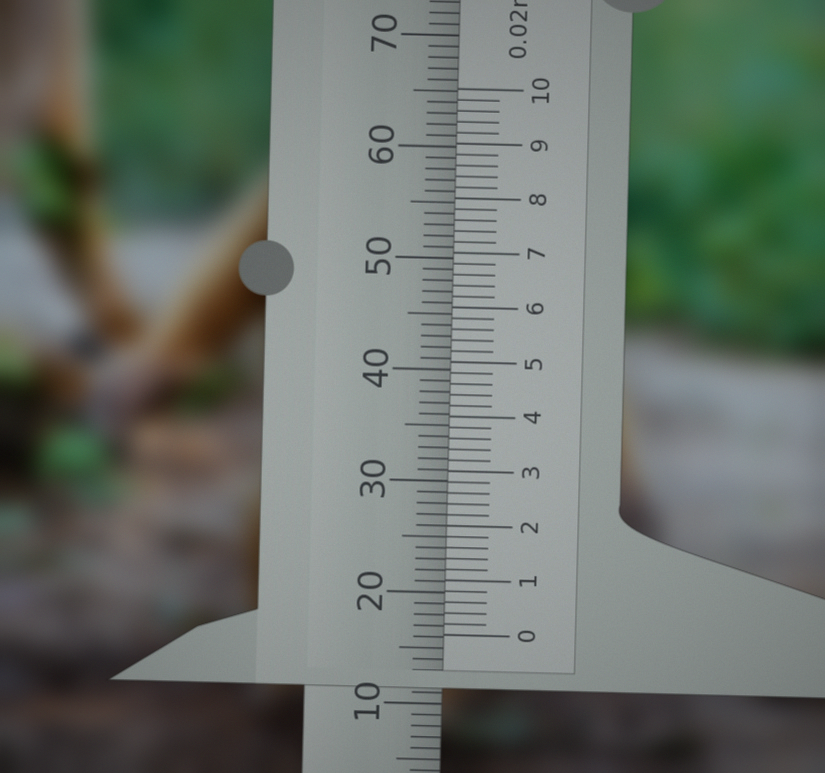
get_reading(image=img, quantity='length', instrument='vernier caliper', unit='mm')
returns 16.2 mm
